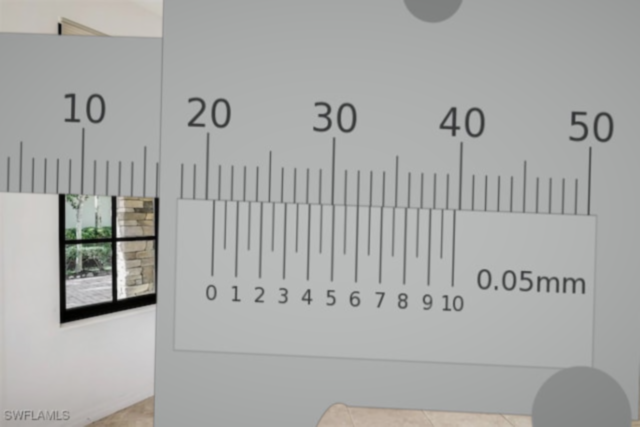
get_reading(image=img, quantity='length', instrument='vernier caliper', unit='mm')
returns 20.6 mm
